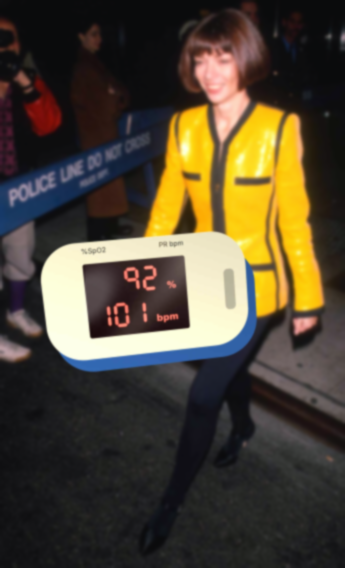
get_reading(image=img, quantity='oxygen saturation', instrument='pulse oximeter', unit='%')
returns 92 %
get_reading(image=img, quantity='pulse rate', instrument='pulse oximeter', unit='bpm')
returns 101 bpm
